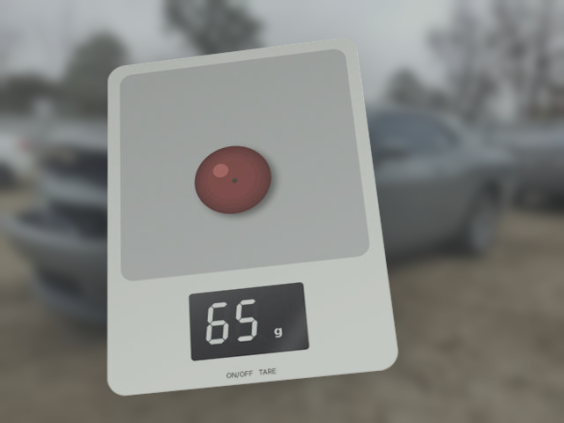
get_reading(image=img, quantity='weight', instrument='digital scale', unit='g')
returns 65 g
